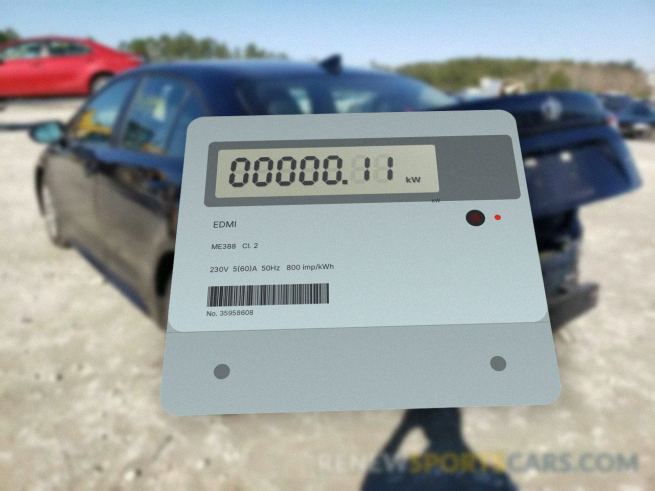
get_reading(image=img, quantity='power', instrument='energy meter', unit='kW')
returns 0.11 kW
